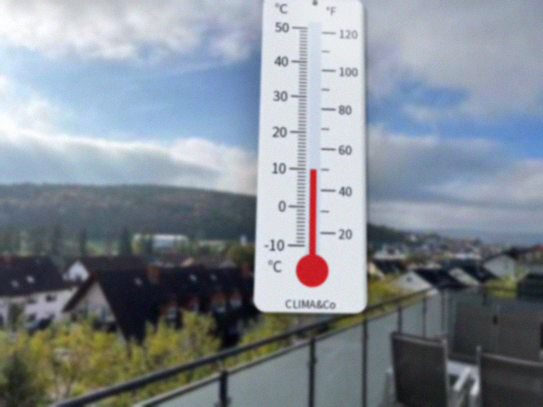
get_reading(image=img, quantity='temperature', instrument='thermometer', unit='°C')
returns 10 °C
